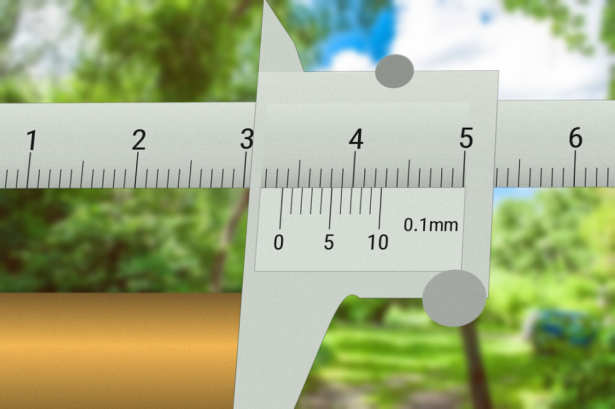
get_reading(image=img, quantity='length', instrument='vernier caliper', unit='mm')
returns 33.6 mm
